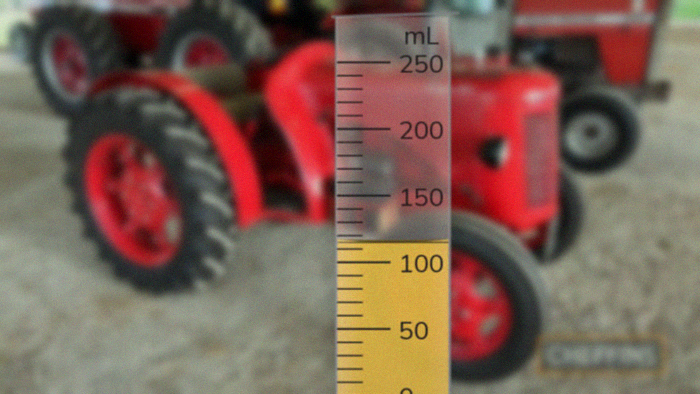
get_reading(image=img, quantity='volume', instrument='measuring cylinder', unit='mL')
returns 115 mL
